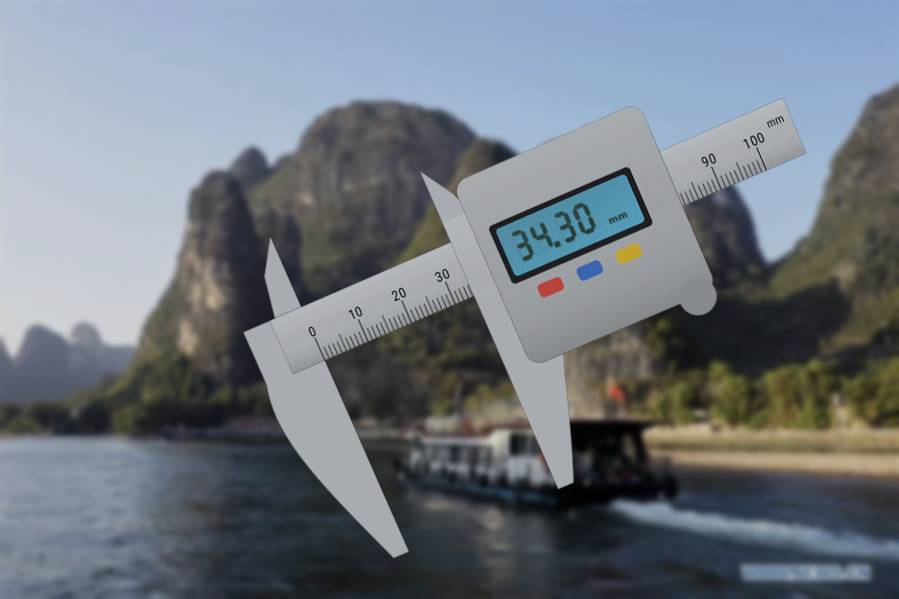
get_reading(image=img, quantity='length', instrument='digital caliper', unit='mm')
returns 34.30 mm
